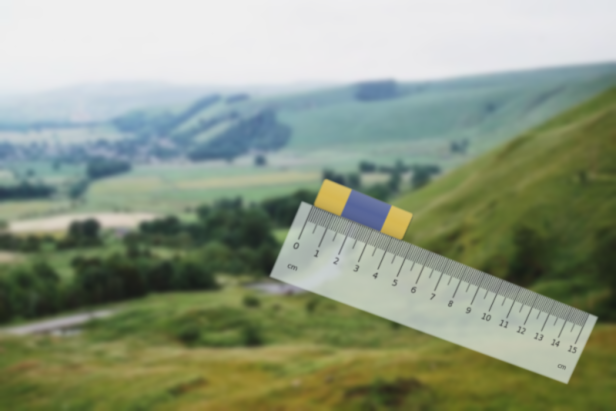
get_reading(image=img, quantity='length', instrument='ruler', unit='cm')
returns 4.5 cm
